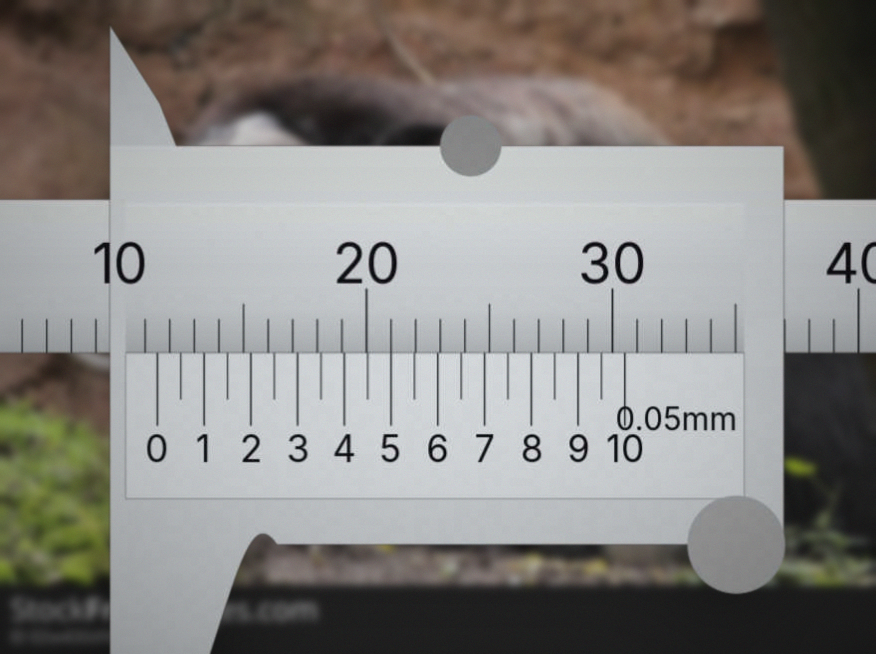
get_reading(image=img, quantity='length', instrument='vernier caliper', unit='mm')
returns 11.50 mm
